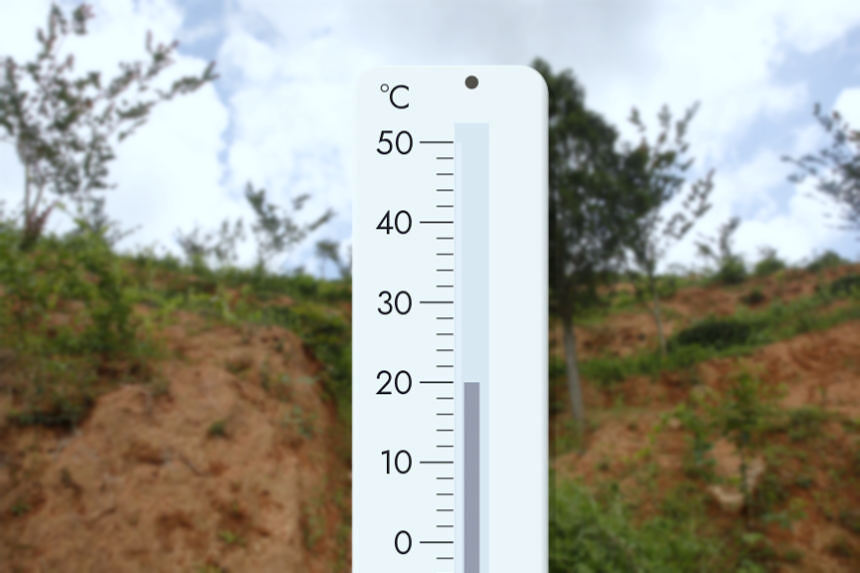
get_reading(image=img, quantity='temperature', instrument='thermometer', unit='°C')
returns 20 °C
